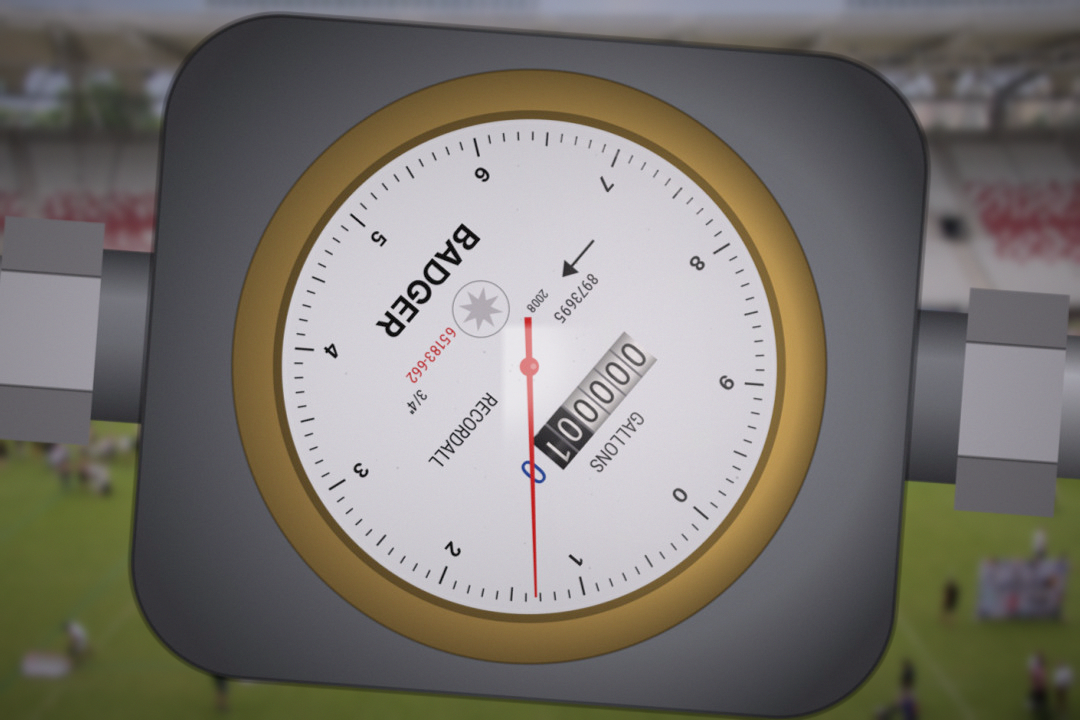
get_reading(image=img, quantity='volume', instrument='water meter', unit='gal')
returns 11.3 gal
